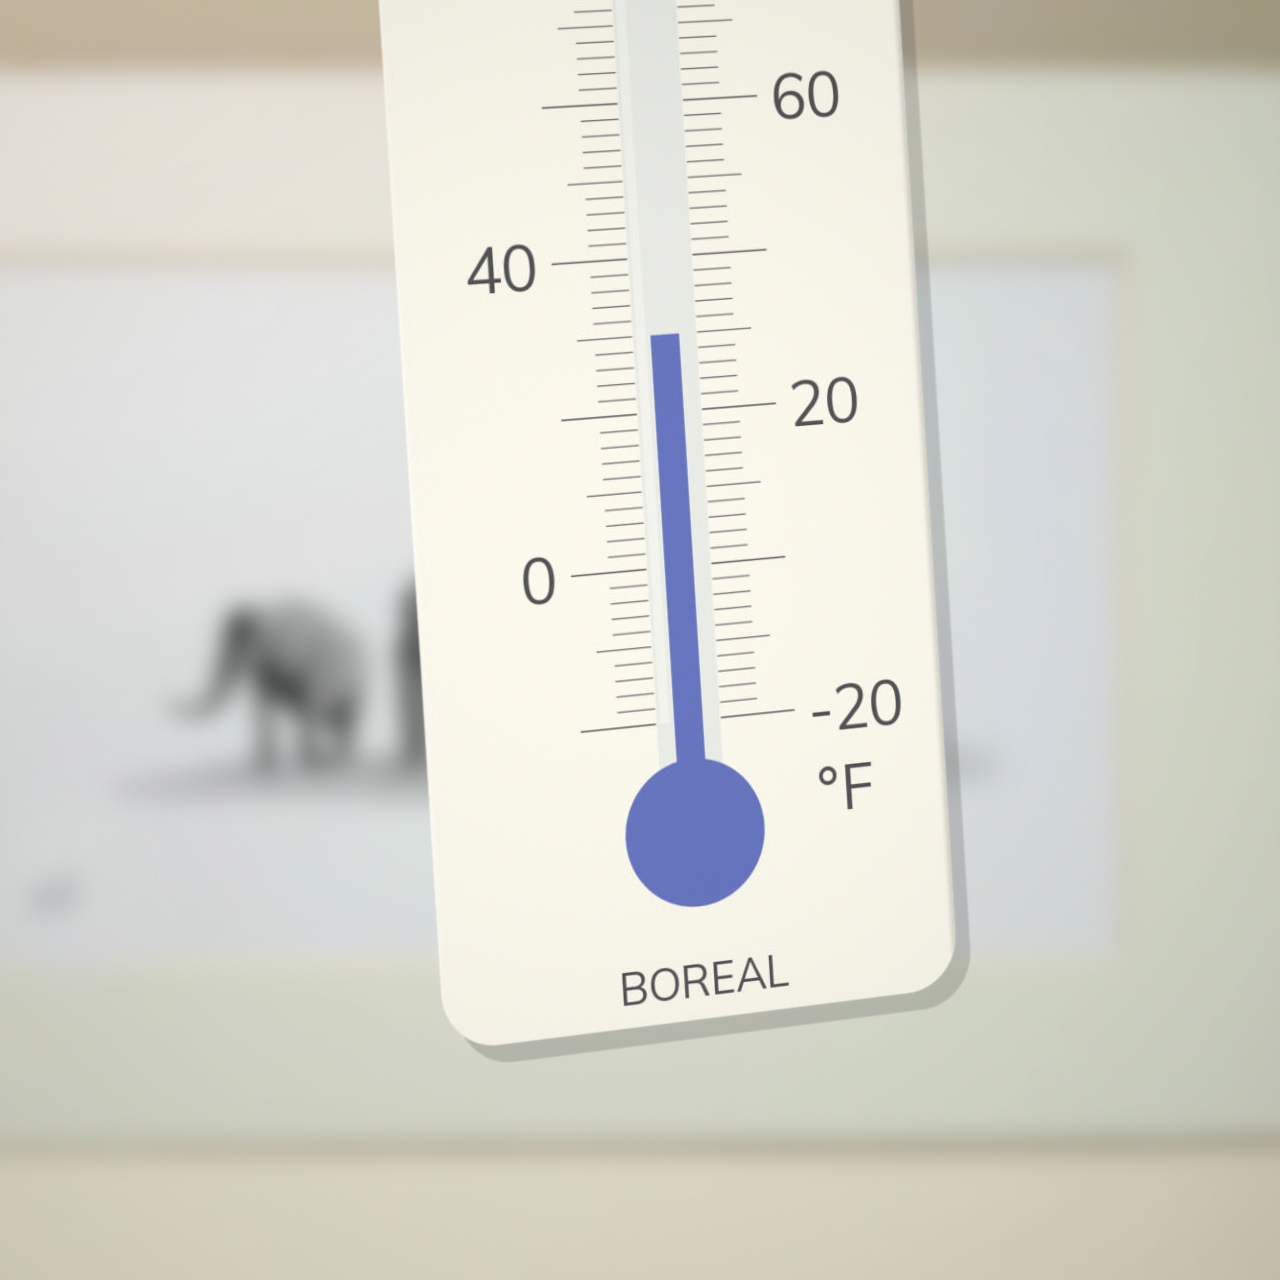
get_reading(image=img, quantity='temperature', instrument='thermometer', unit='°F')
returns 30 °F
